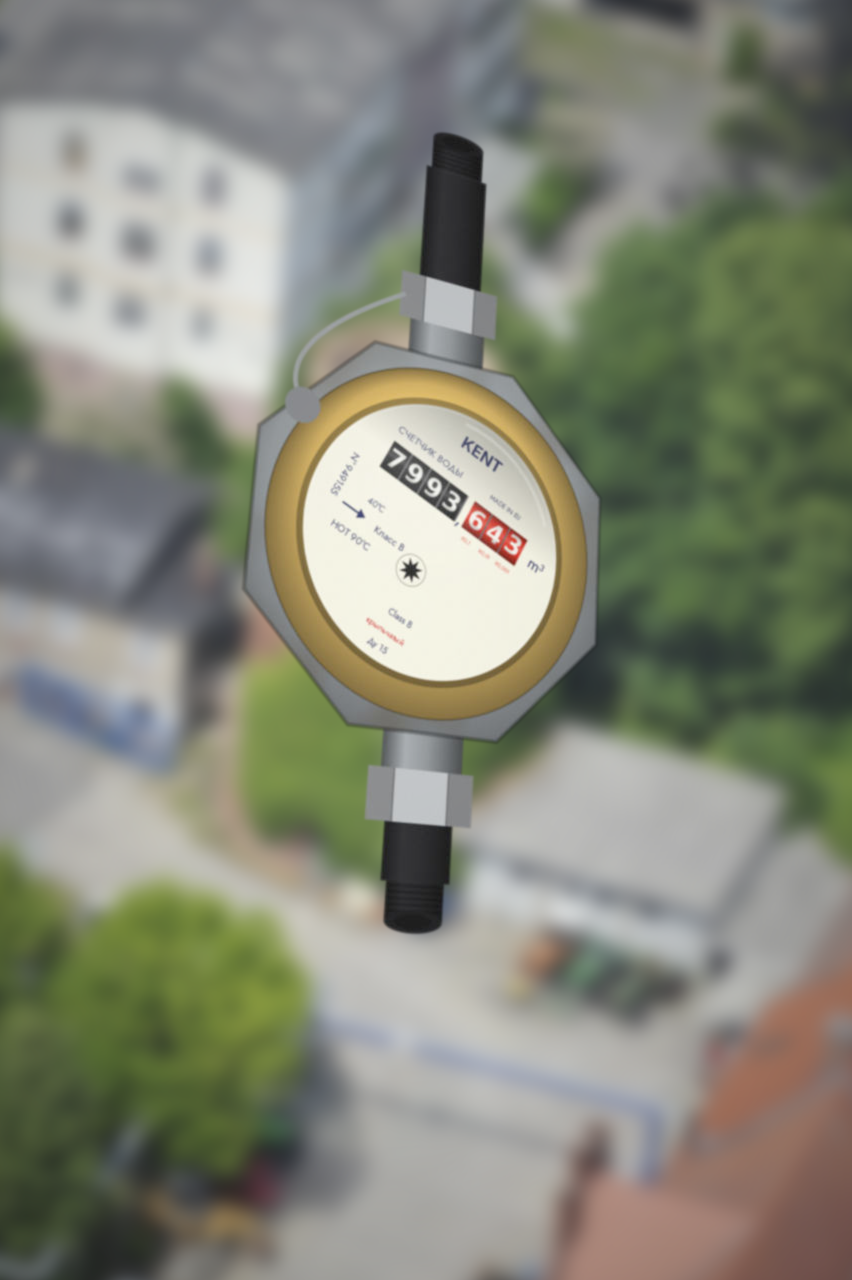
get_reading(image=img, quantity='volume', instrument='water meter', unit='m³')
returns 7993.643 m³
